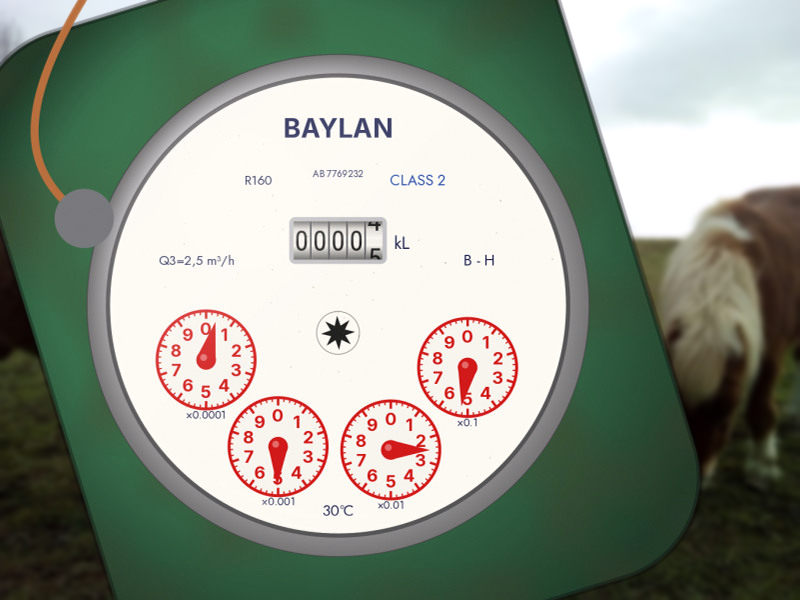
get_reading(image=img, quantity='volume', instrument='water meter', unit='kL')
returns 4.5250 kL
